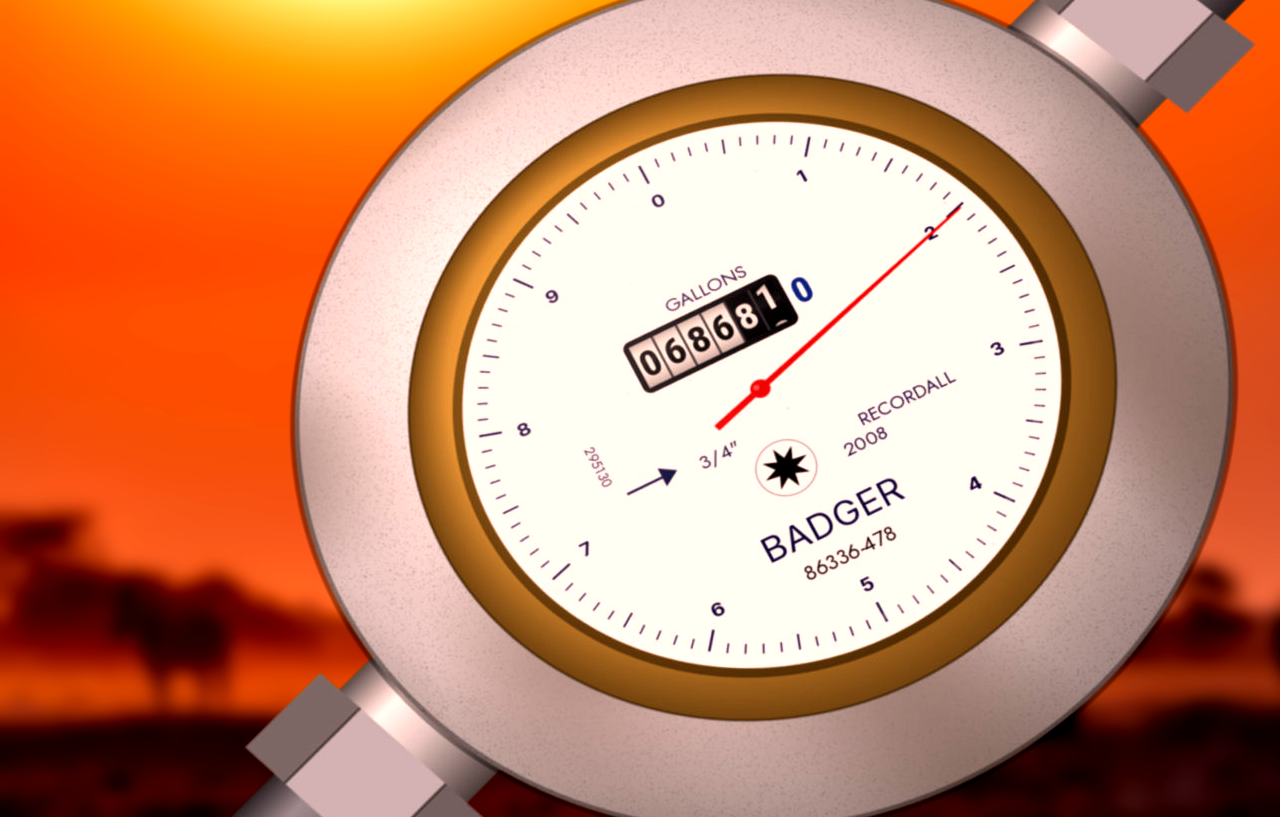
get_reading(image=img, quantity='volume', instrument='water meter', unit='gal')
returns 686812.0 gal
